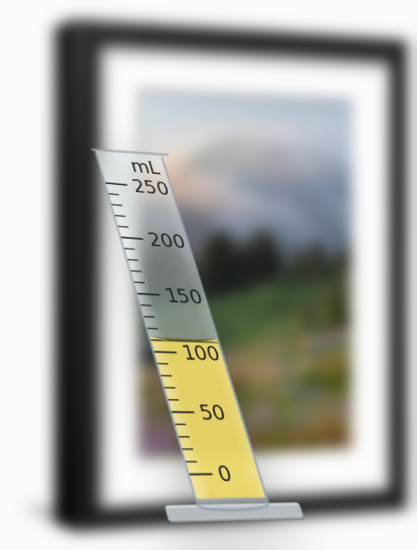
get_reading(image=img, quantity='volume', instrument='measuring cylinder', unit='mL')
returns 110 mL
